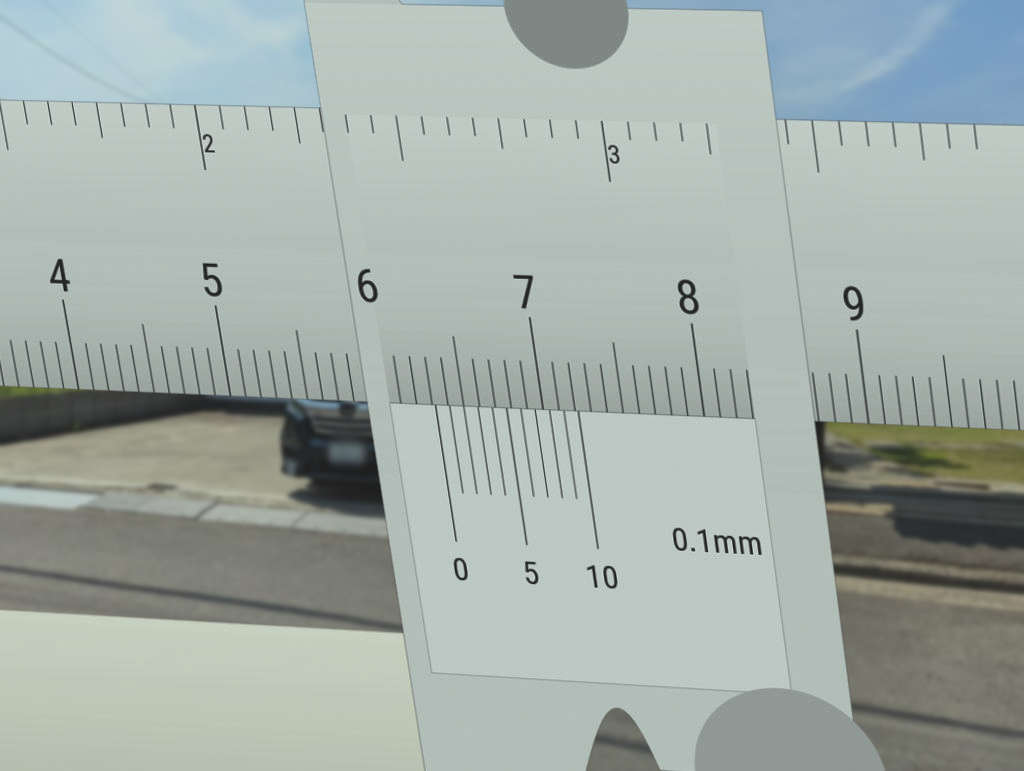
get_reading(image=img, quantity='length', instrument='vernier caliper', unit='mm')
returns 63.2 mm
